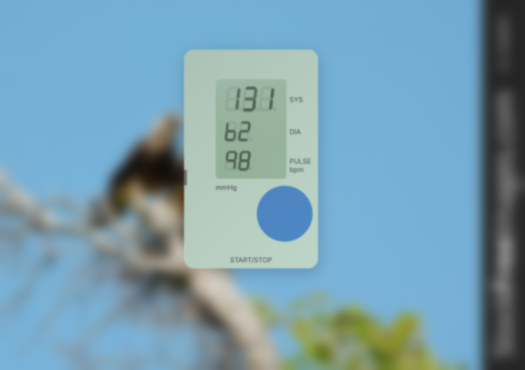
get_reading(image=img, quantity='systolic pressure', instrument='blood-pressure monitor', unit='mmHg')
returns 131 mmHg
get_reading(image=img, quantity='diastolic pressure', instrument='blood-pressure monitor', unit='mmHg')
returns 62 mmHg
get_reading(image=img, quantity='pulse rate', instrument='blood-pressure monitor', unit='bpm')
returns 98 bpm
